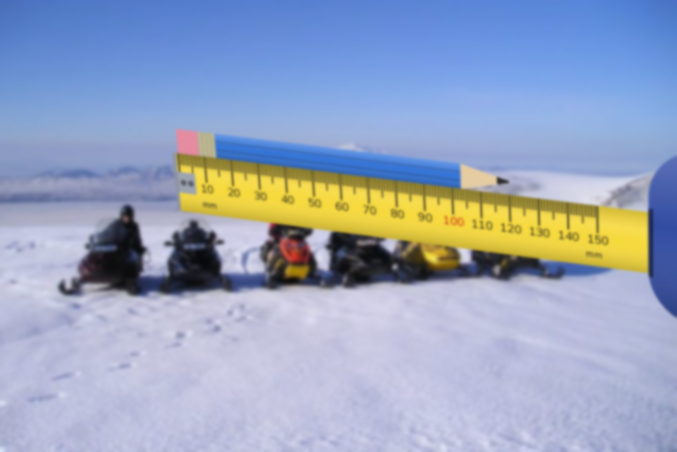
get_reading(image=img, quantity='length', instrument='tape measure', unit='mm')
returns 120 mm
